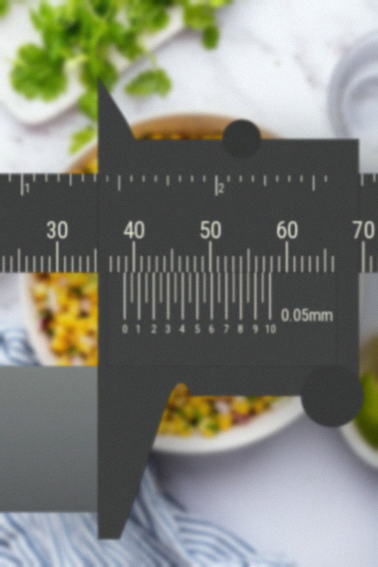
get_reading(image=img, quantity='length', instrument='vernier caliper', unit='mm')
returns 38.8 mm
